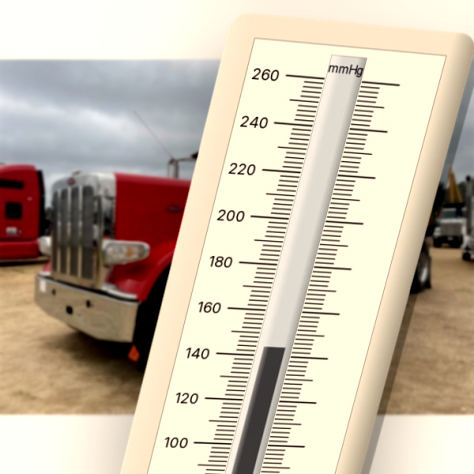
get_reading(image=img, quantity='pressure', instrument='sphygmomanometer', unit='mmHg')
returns 144 mmHg
